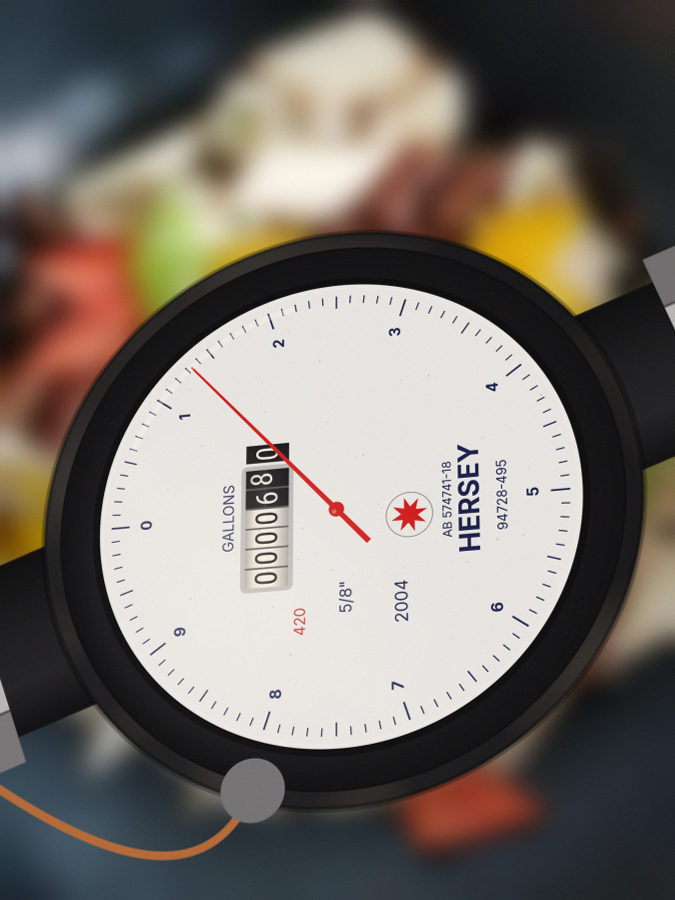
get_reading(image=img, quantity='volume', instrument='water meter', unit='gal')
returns 681.3 gal
